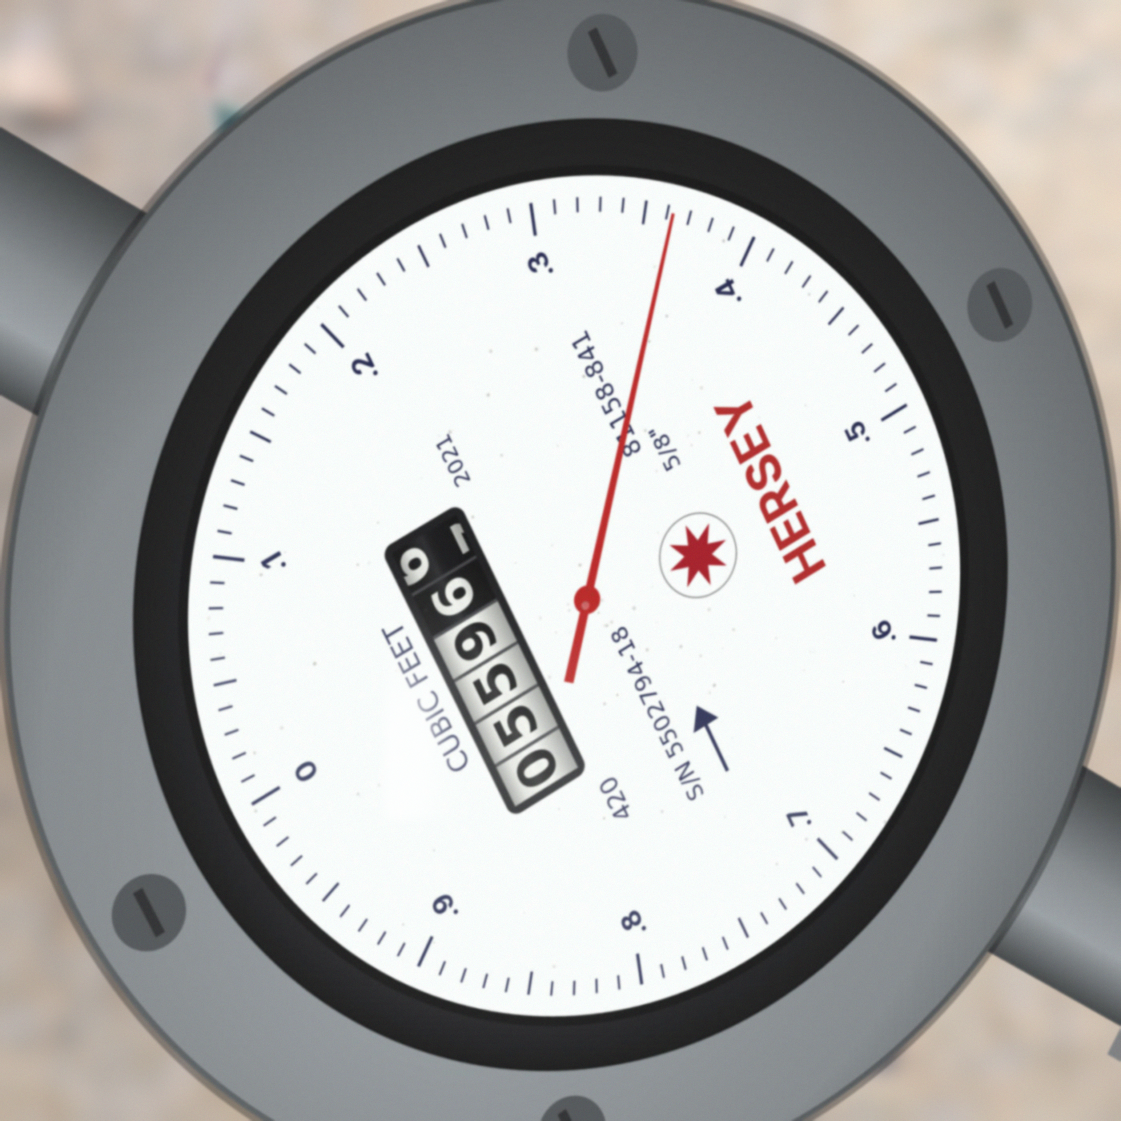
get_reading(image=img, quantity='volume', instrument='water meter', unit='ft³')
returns 55966.36 ft³
